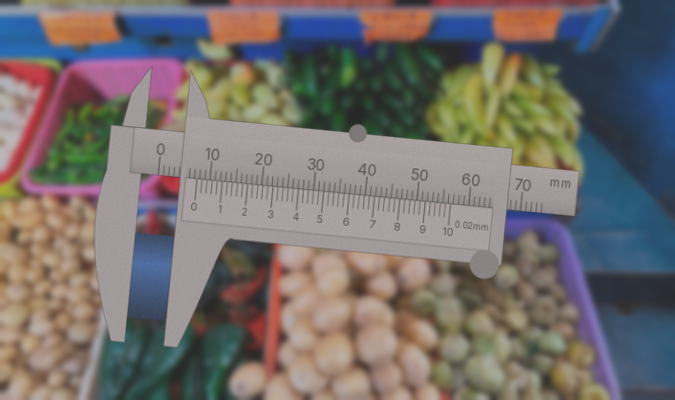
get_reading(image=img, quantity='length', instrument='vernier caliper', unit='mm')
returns 7.5 mm
